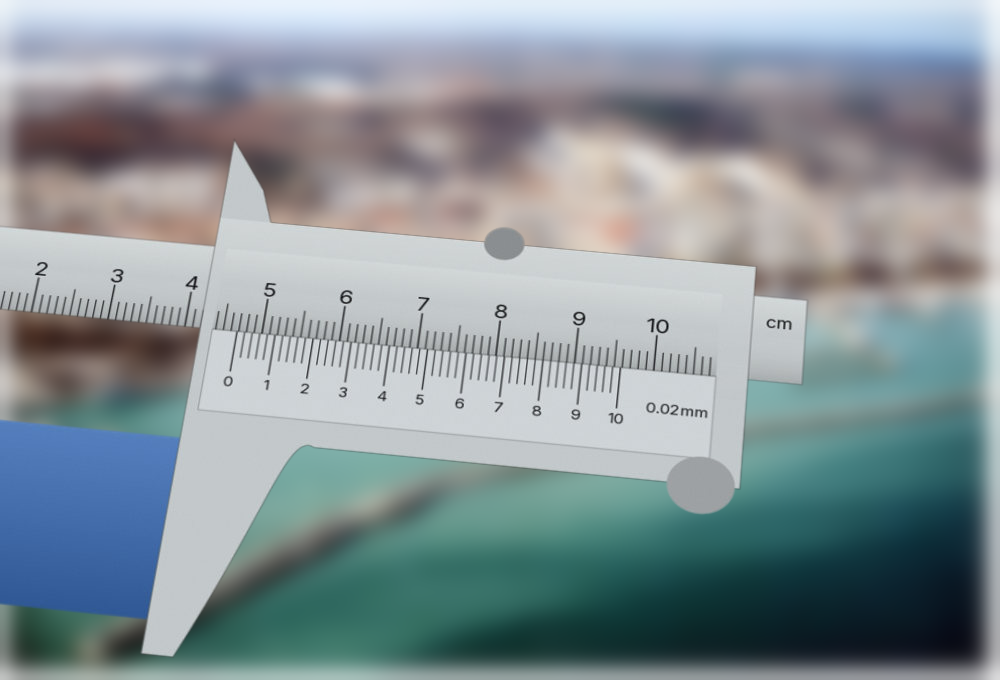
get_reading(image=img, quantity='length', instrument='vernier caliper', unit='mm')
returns 46.8 mm
